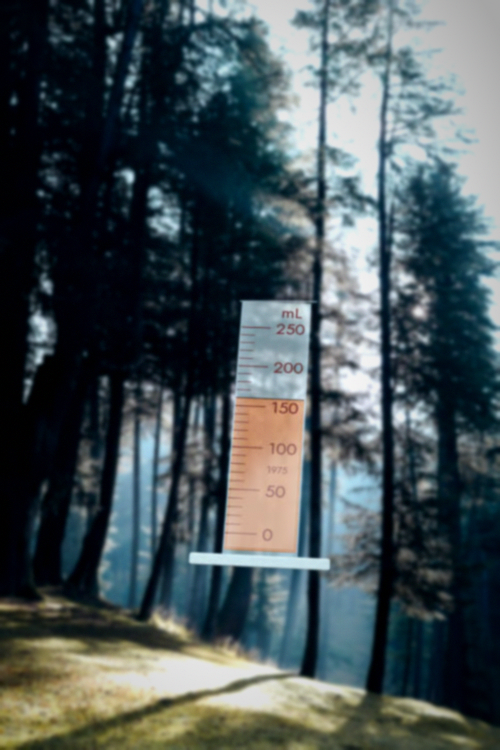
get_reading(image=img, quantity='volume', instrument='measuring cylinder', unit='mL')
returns 160 mL
